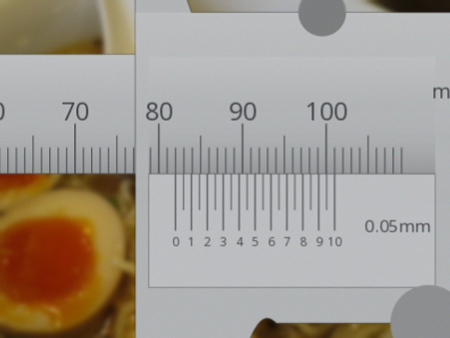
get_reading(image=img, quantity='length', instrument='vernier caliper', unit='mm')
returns 82.0 mm
